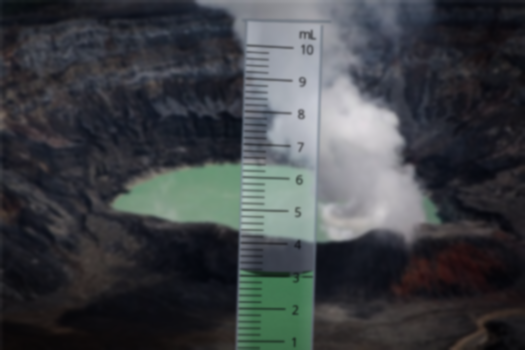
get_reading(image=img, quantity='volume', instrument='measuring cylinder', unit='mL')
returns 3 mL
